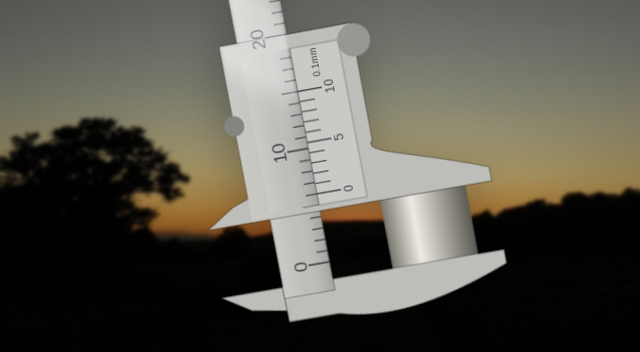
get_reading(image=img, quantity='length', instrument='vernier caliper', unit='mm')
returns 6.0 mm
